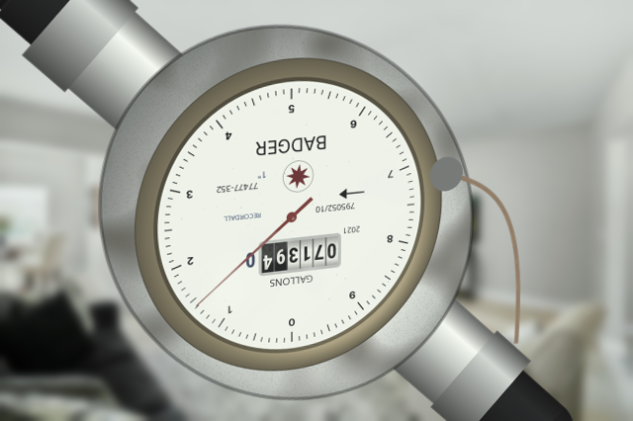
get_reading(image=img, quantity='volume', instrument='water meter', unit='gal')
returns 713941.4 gal
